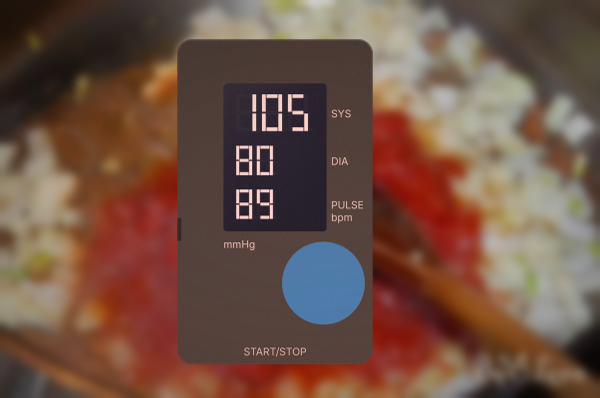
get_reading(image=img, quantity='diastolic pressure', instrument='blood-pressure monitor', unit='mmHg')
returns 80 mmHg
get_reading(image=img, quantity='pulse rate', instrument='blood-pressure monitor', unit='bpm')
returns 89 bpm
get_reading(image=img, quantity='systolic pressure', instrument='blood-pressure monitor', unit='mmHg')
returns 105 mmHg
